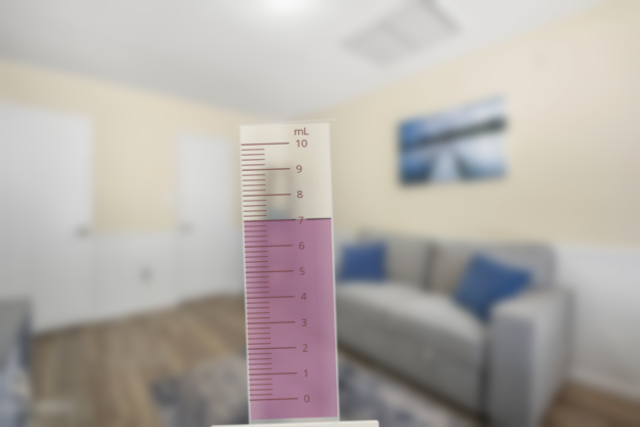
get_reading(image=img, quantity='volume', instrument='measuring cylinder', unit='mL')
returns 7 mL
